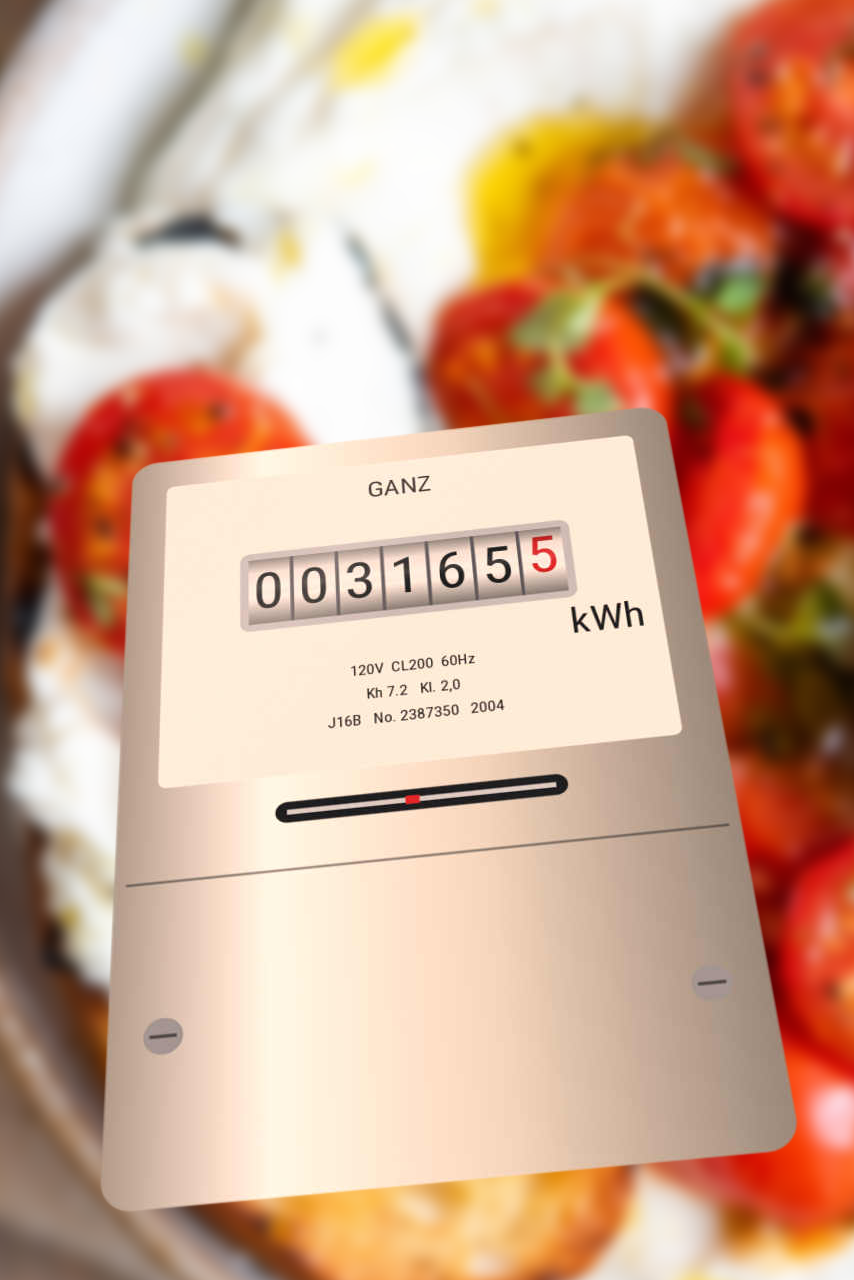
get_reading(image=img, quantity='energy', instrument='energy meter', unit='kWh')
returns 3165.5 kWh
